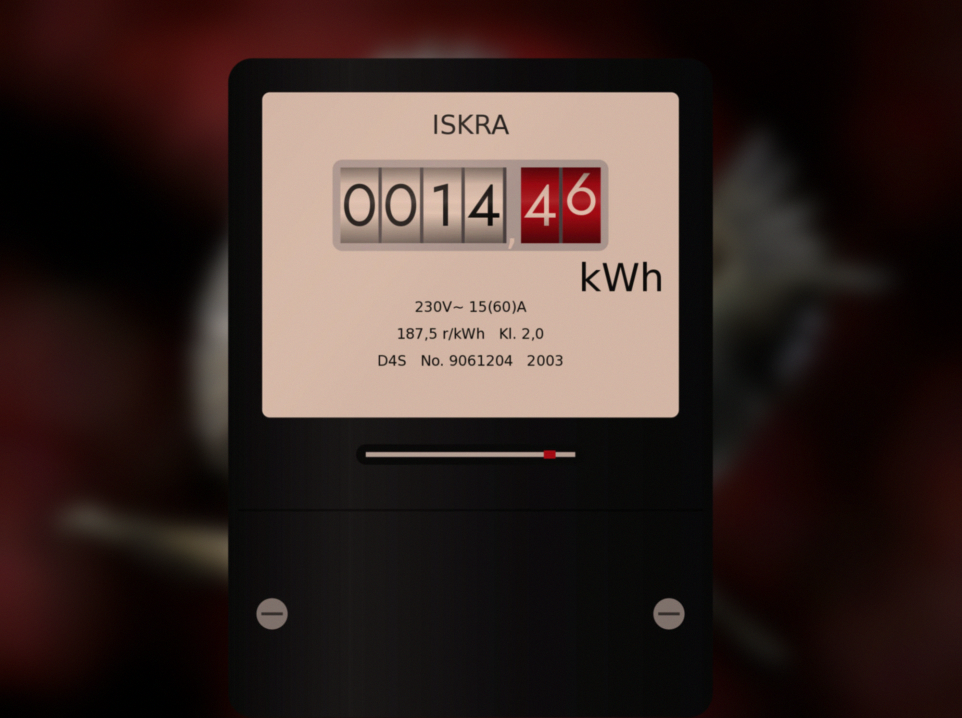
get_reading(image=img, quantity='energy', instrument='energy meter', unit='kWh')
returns 14.46 kWh
